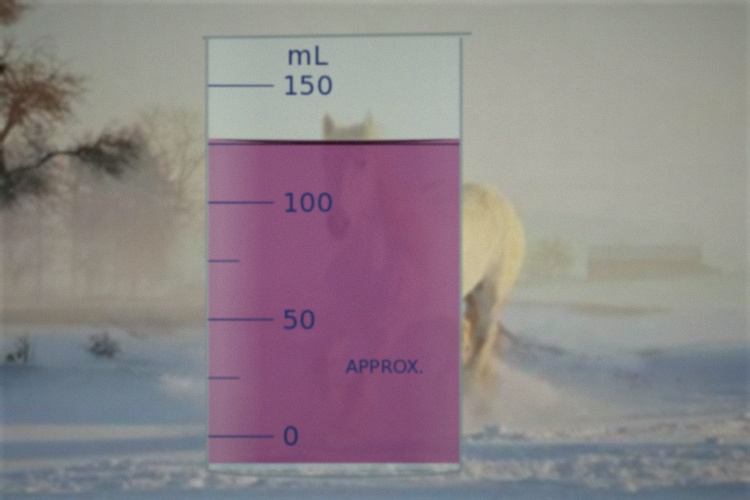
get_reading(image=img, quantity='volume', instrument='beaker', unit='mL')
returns 125 mL
